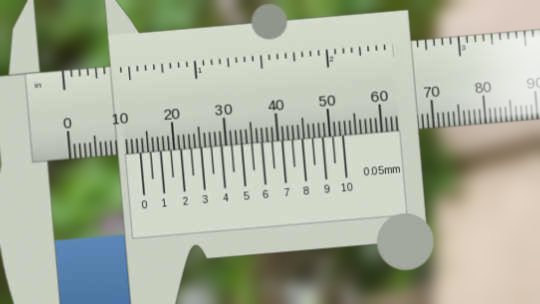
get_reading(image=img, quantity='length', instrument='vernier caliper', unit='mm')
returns 13.5 mm
